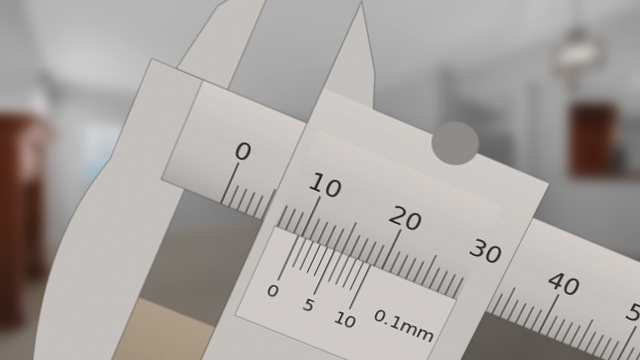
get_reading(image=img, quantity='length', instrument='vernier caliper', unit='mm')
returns 9.6 mm
